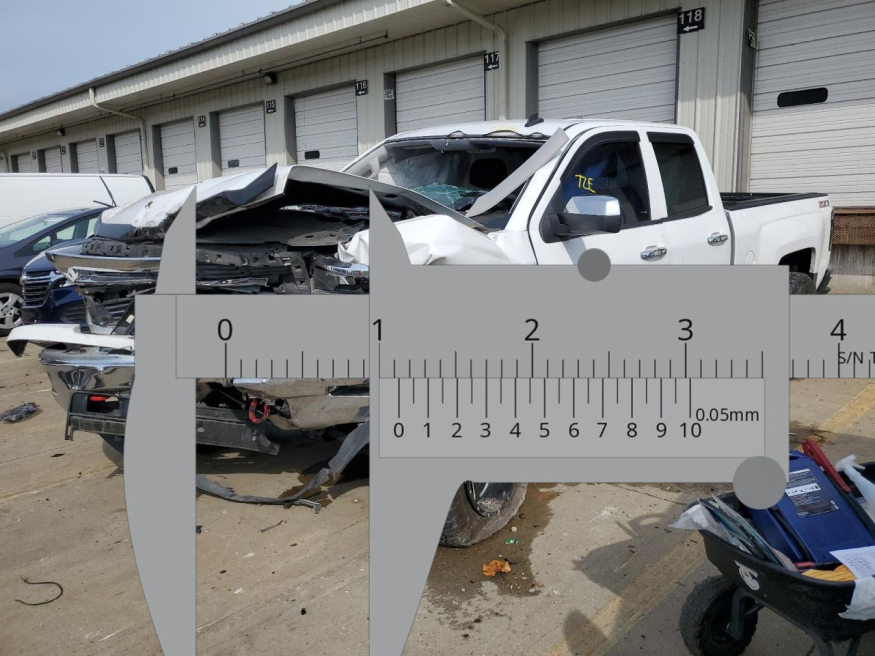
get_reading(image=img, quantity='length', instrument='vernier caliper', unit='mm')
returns 11.3 mm
